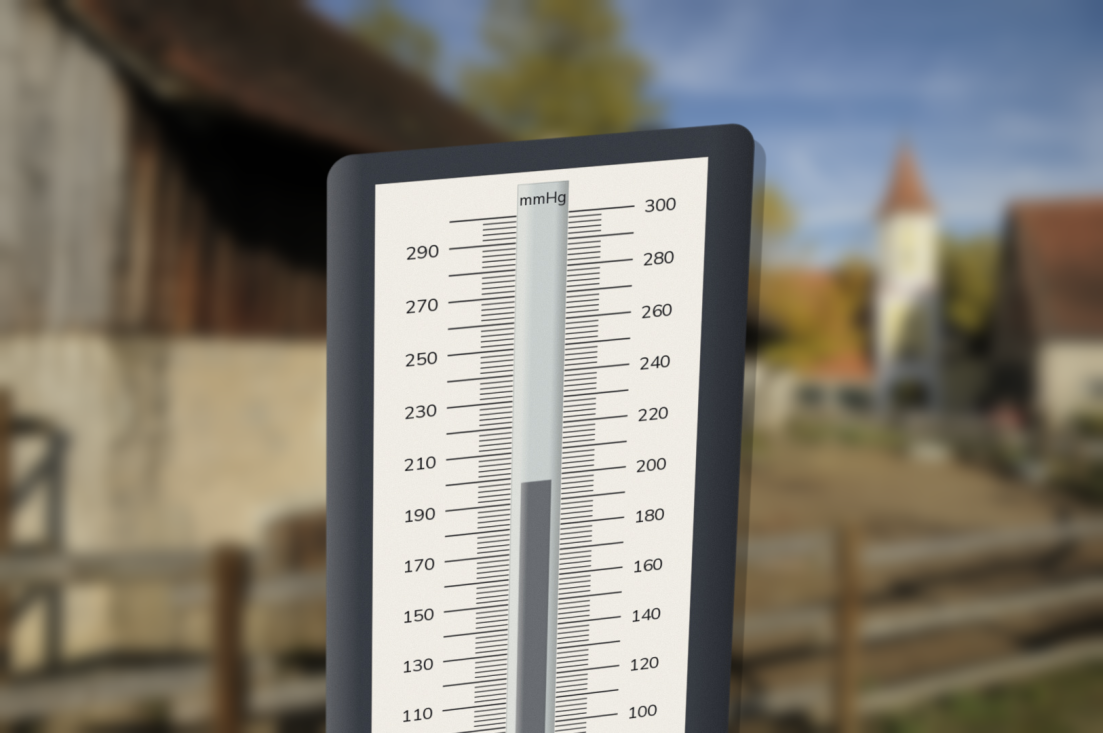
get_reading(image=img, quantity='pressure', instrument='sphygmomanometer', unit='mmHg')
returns 198 mmHg
